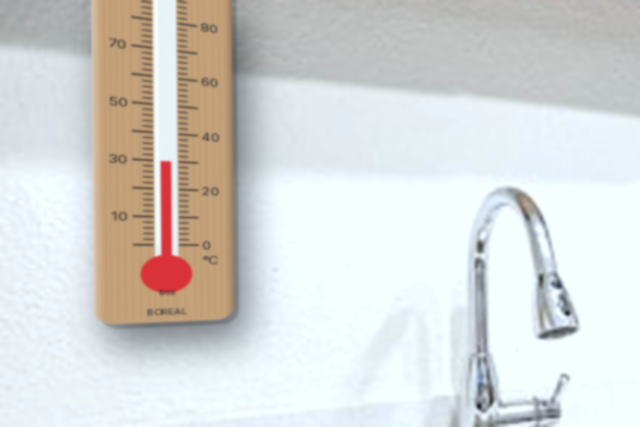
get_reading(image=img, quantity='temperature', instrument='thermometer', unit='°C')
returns 30 °C
